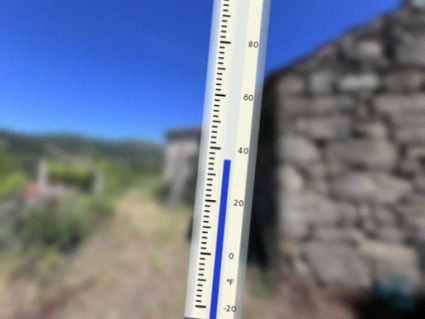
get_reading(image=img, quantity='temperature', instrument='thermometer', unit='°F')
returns 36 °F
